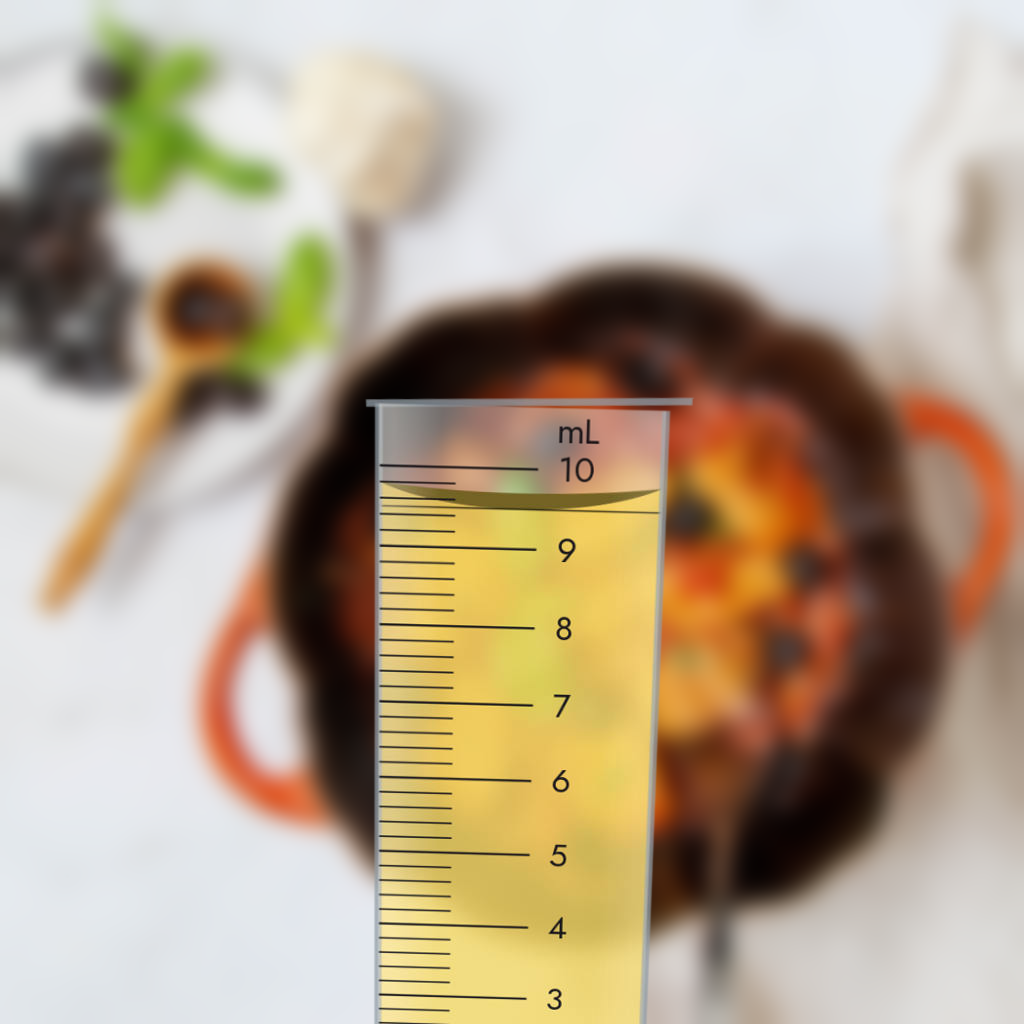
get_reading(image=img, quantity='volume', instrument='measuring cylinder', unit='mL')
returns 9.5 mL
